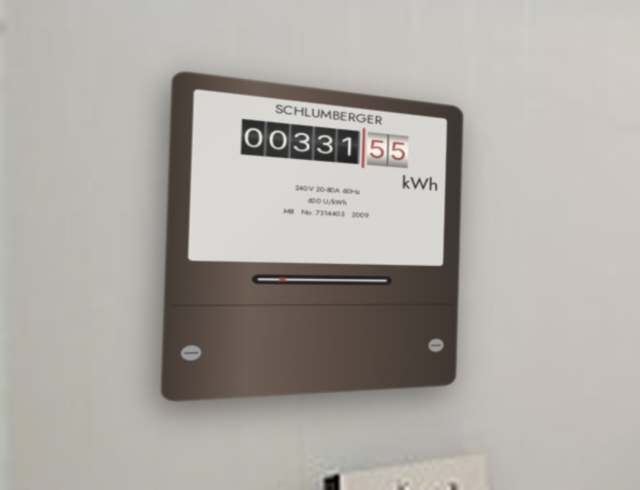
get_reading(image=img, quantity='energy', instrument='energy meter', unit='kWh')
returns 331.55 kWh
